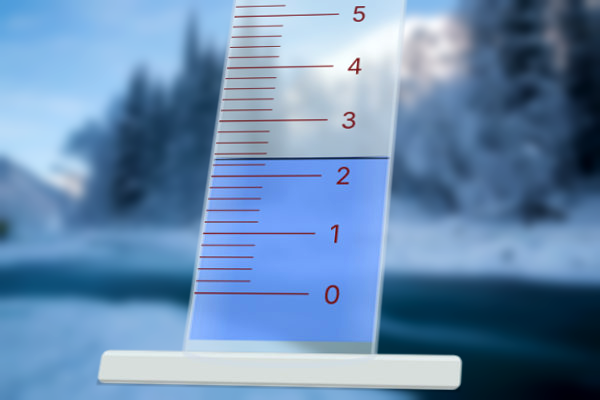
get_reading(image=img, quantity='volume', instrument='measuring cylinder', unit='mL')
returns 2.3 mL
